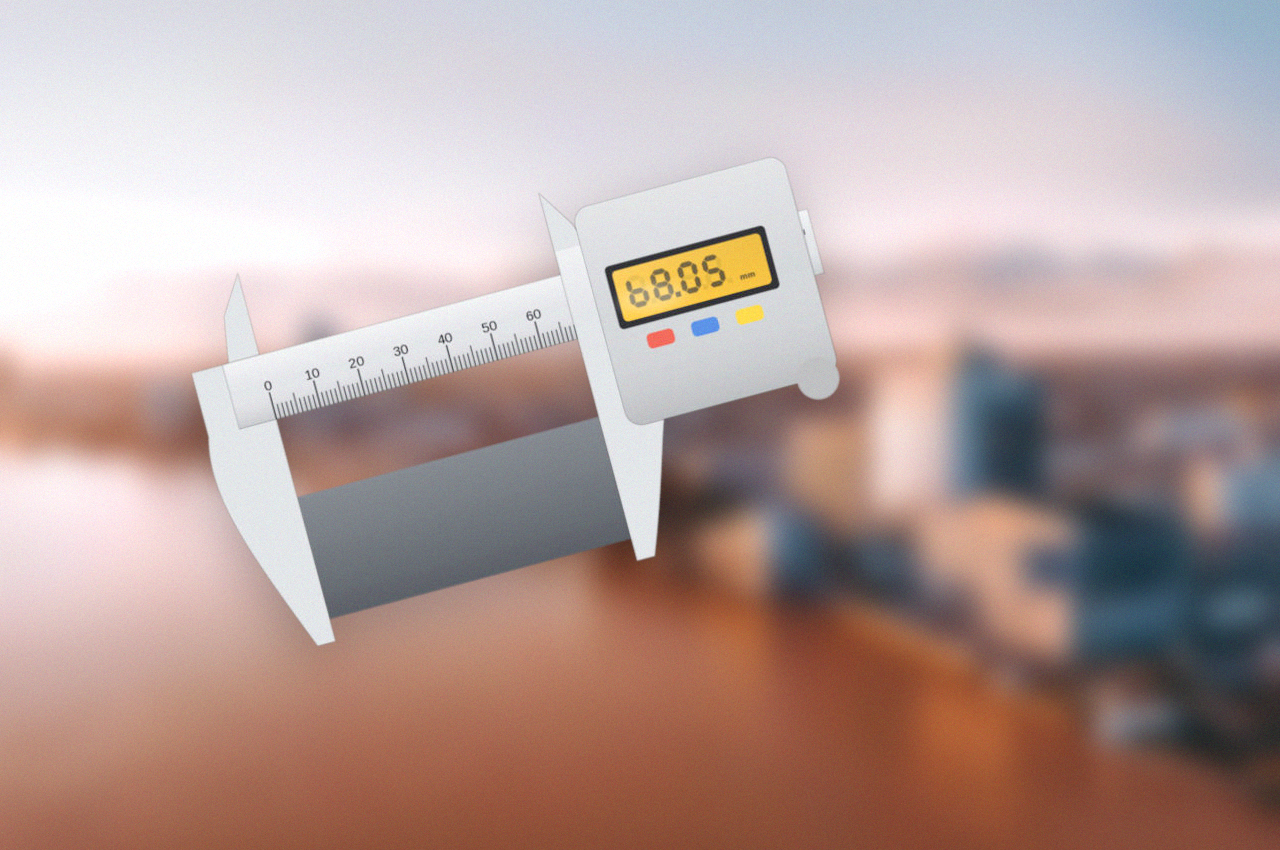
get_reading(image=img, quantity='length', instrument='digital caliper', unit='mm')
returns 68.05 mm
